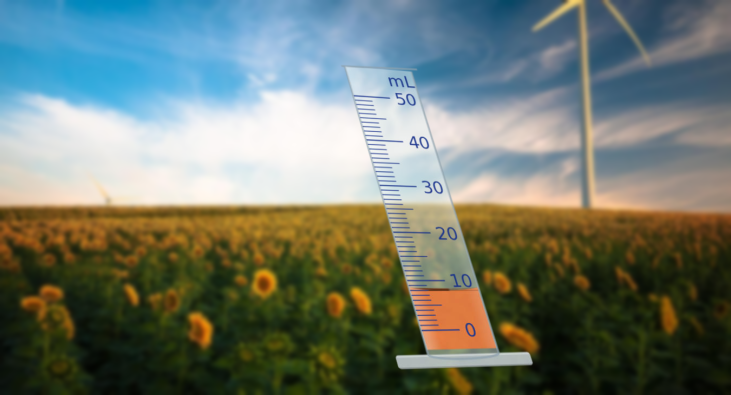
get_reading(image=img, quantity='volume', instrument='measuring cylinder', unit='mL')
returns 8 mL
